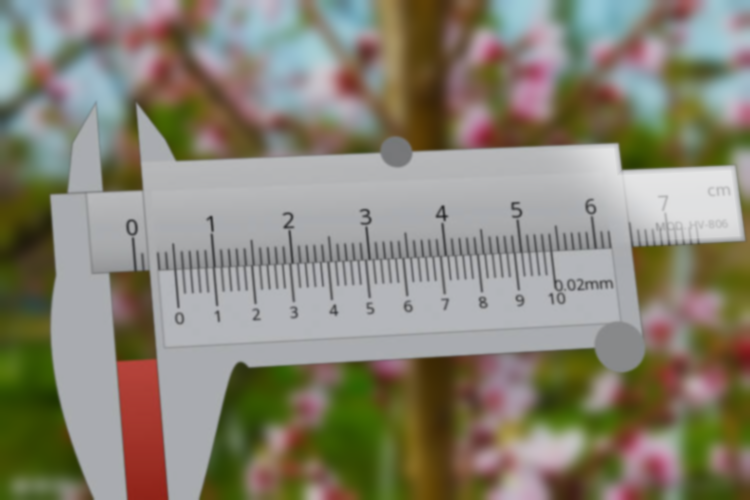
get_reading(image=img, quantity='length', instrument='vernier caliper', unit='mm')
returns 5.0 mm
